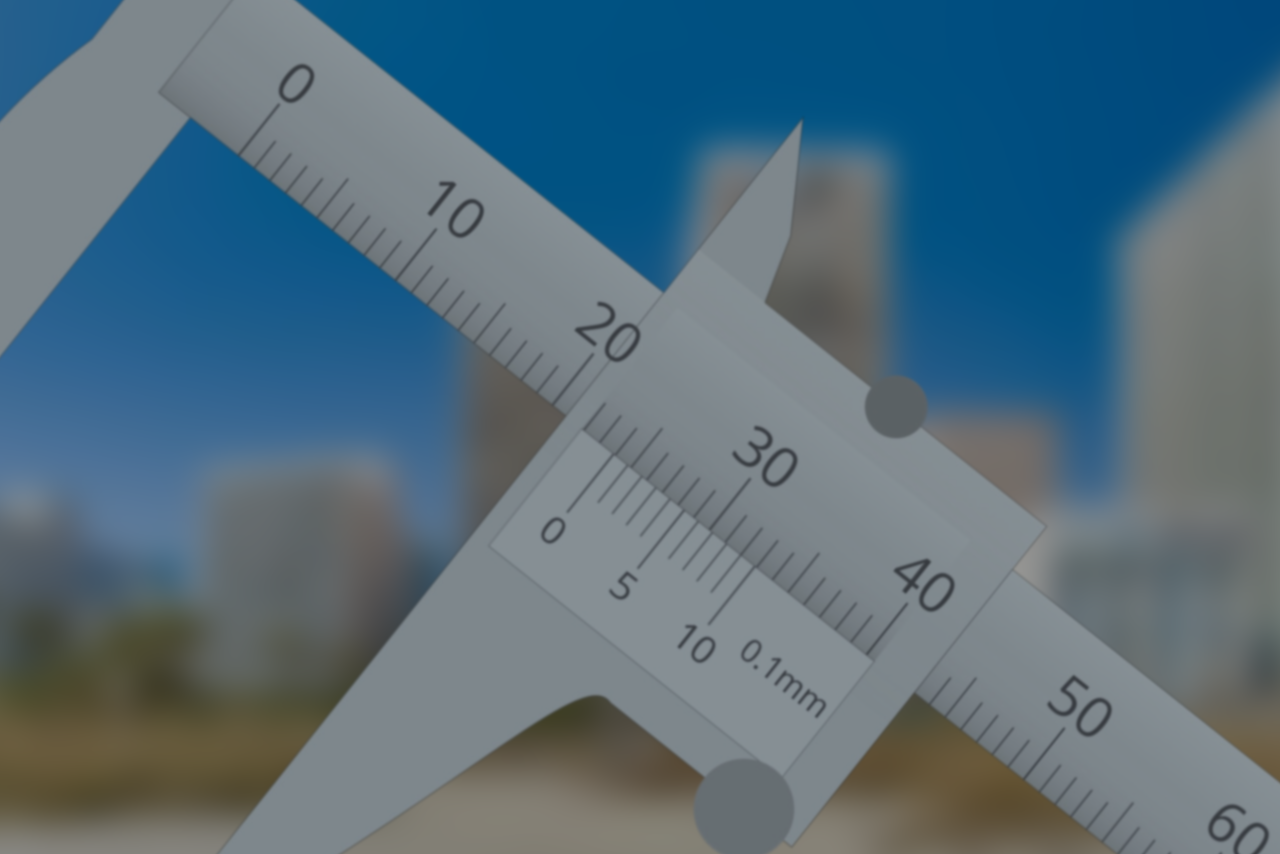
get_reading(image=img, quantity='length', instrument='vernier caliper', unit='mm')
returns 23.9 mm
